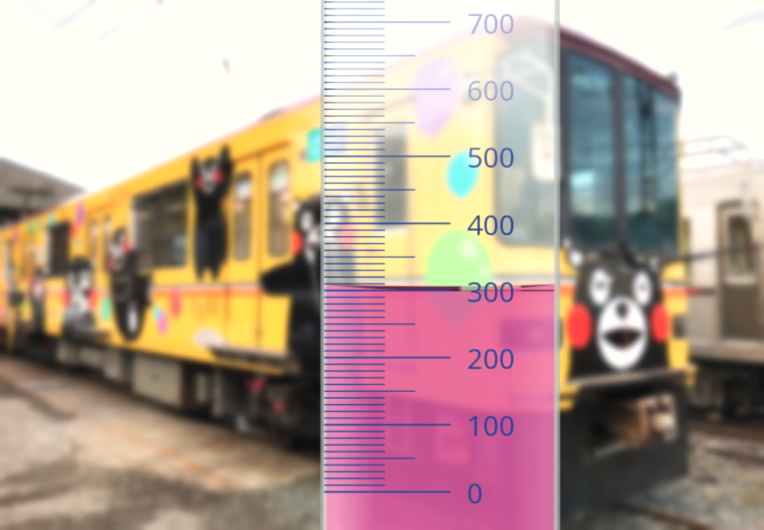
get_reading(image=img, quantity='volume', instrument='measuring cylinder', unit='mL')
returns 300 mL
